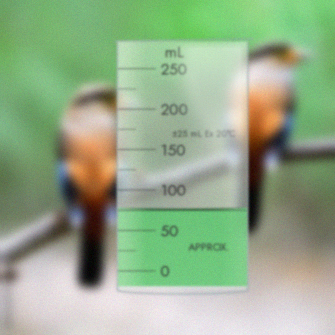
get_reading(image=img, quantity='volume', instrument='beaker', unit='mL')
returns 75 mL
